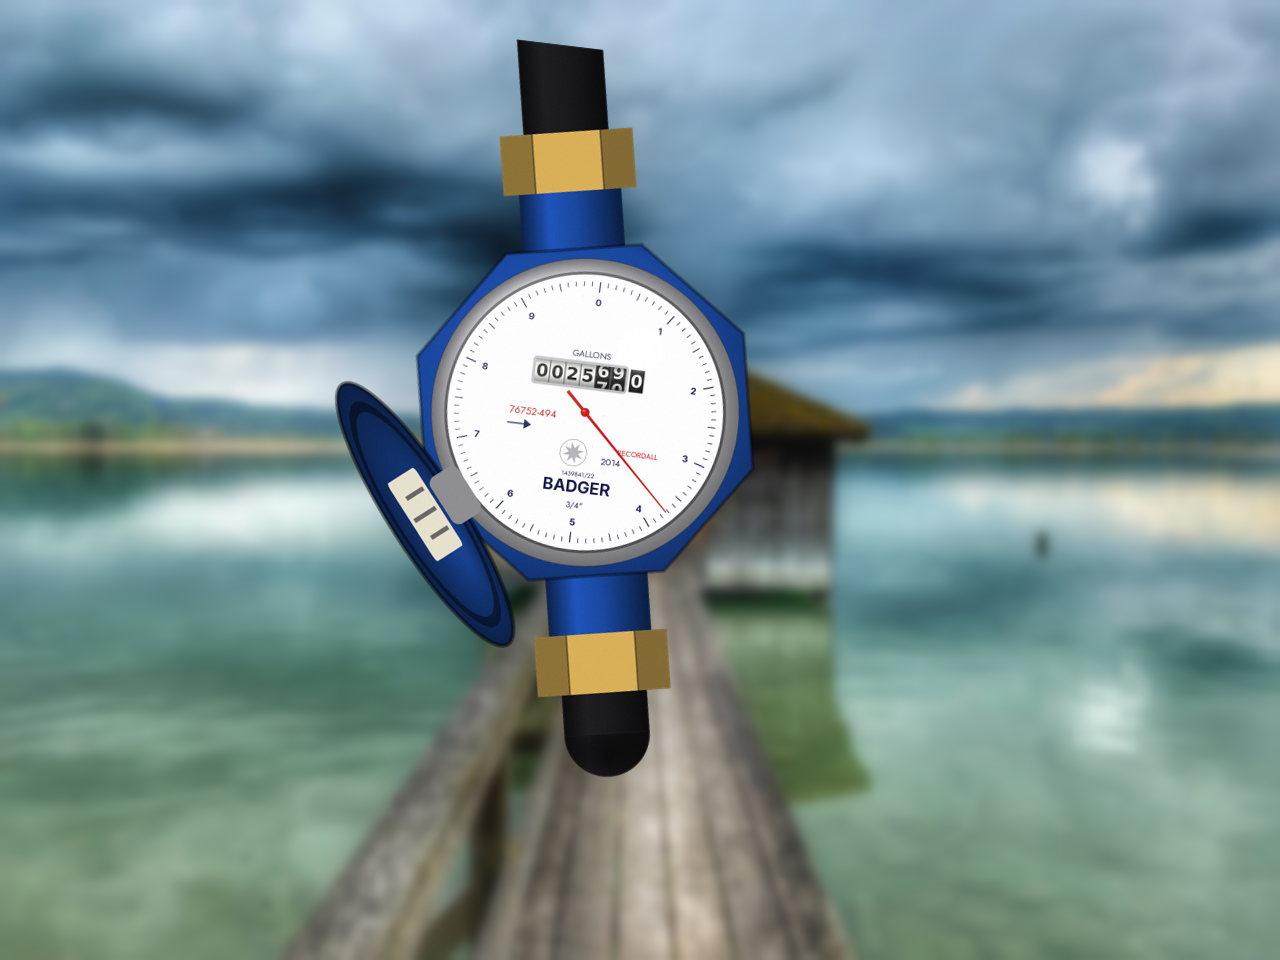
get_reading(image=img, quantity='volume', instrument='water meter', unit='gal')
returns 25693.7 gal
